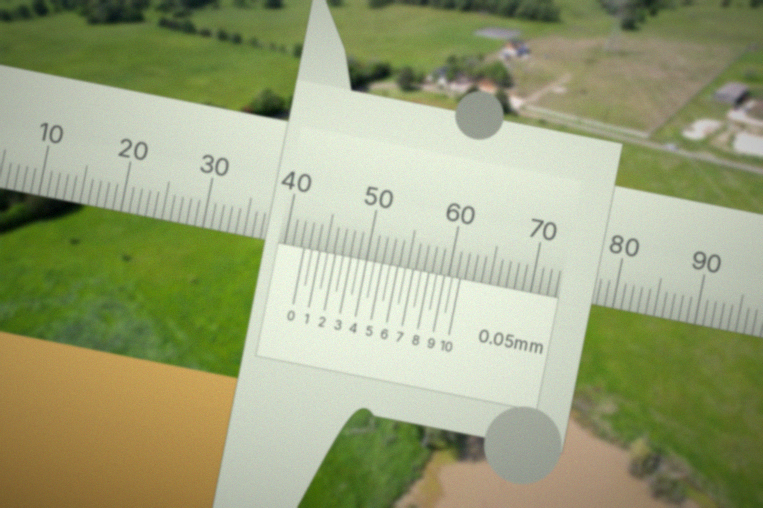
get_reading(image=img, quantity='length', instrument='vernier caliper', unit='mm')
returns 42.4 mm
